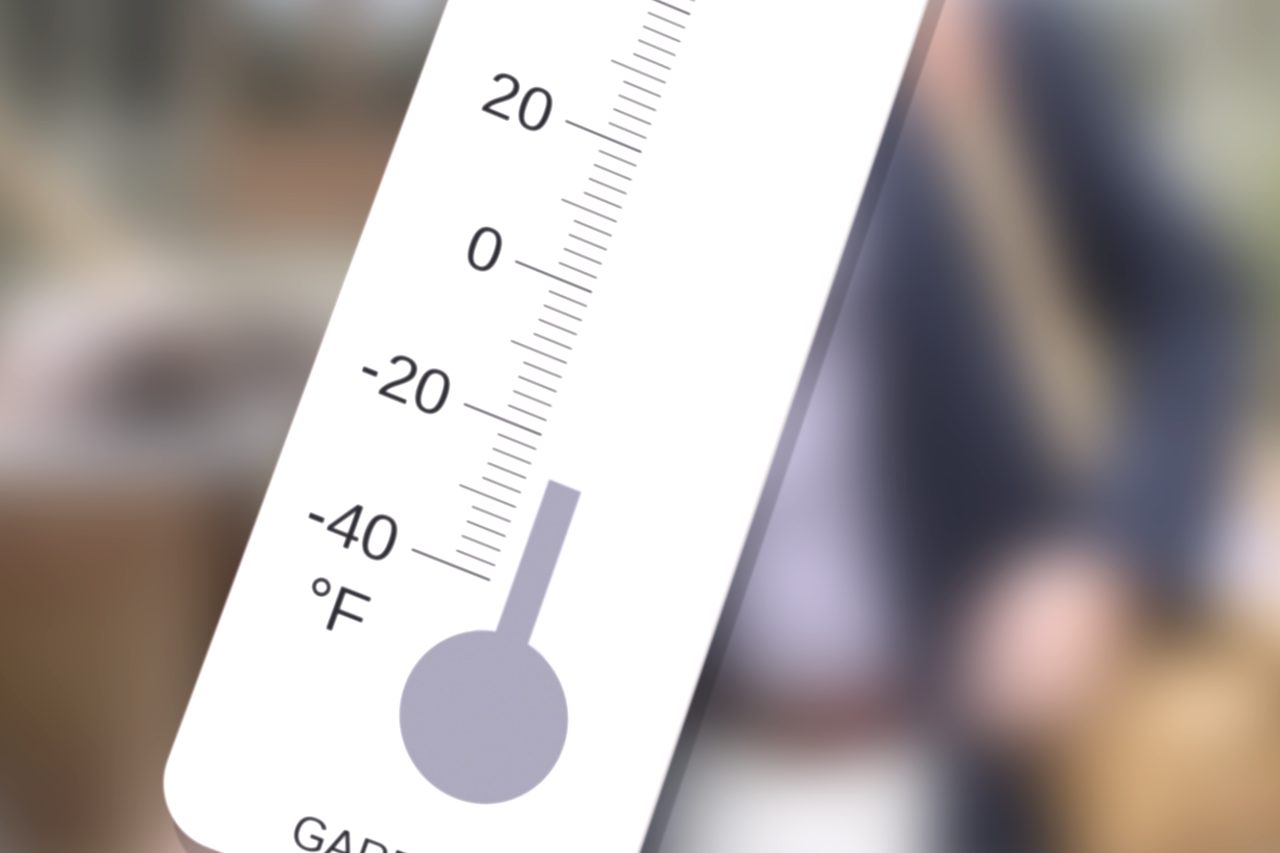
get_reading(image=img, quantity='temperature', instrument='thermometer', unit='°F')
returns -25 °F
